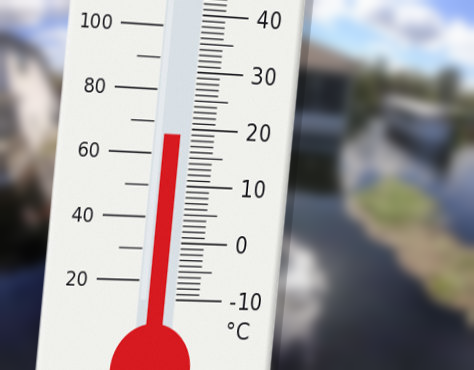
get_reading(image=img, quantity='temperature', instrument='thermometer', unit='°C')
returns 19 °C
